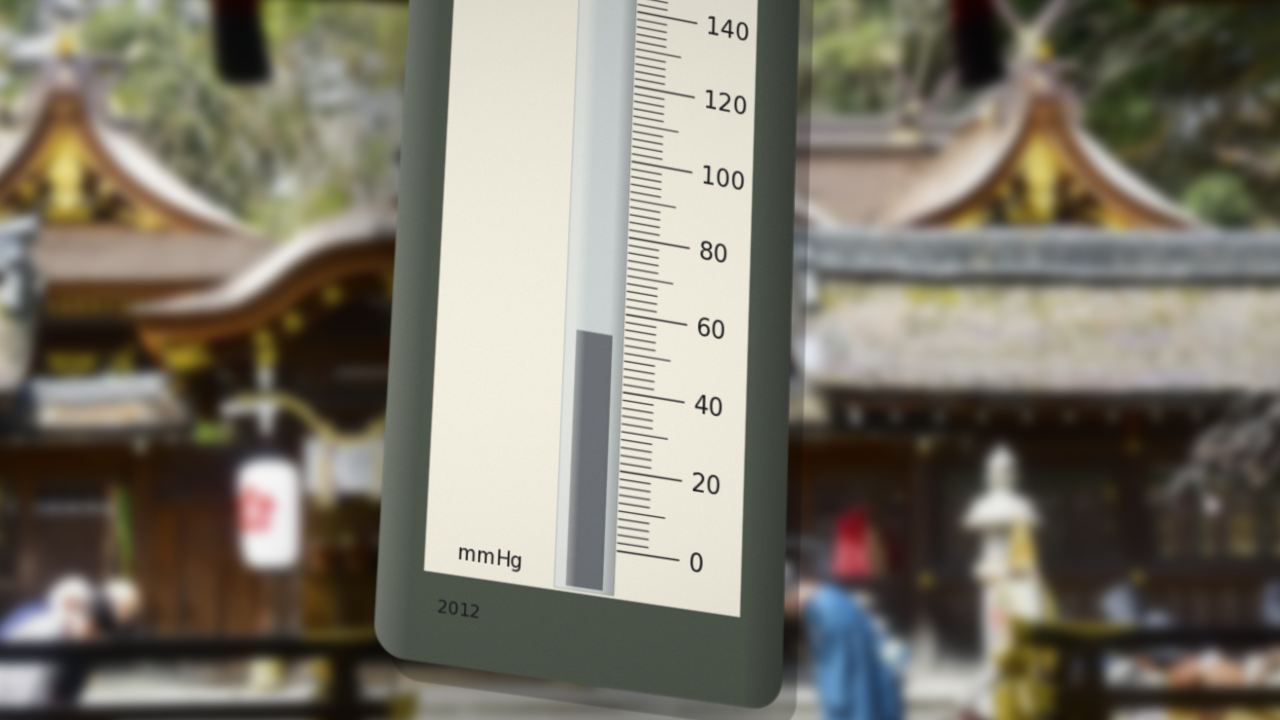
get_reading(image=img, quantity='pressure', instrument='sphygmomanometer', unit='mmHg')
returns 54 mmHg
